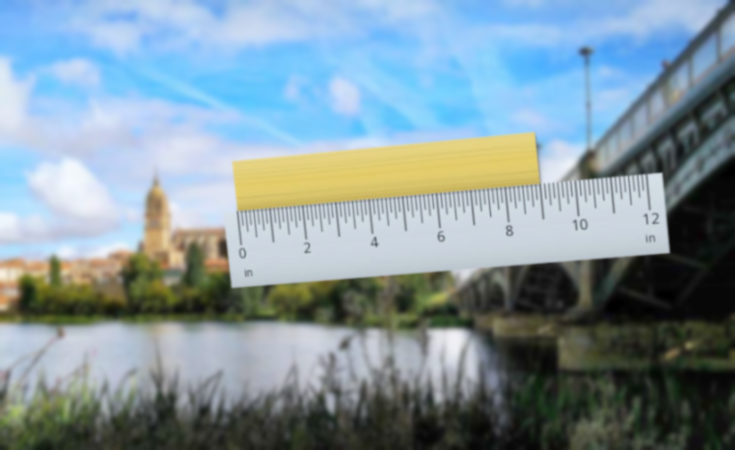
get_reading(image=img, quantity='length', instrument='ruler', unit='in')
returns 9 in
